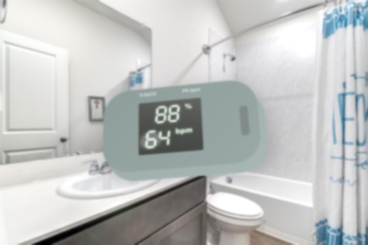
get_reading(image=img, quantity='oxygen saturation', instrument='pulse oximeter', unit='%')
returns 88 %
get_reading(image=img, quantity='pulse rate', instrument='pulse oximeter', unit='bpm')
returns 64 bpm
